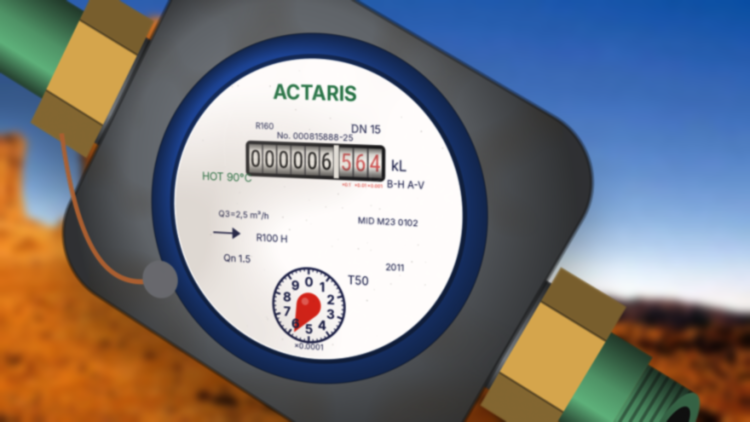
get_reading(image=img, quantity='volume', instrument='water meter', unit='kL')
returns 6.5645 kL
